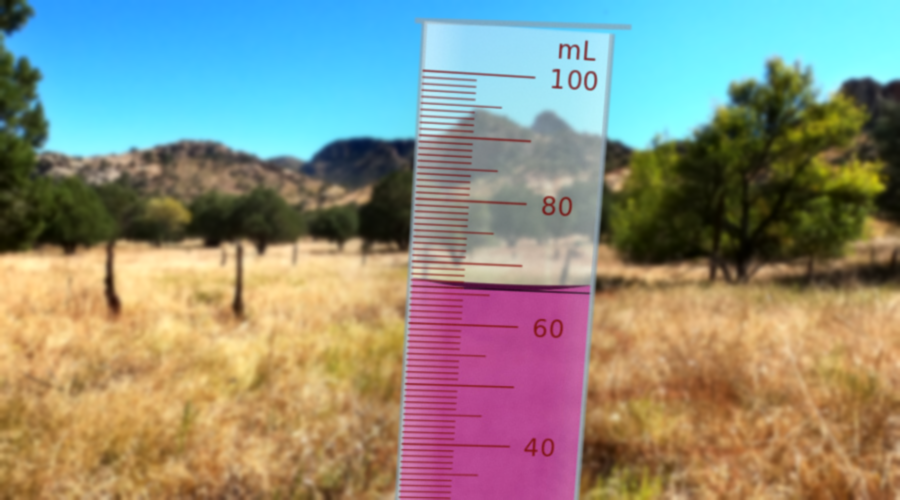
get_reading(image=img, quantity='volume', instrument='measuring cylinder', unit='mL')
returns 66 mL
